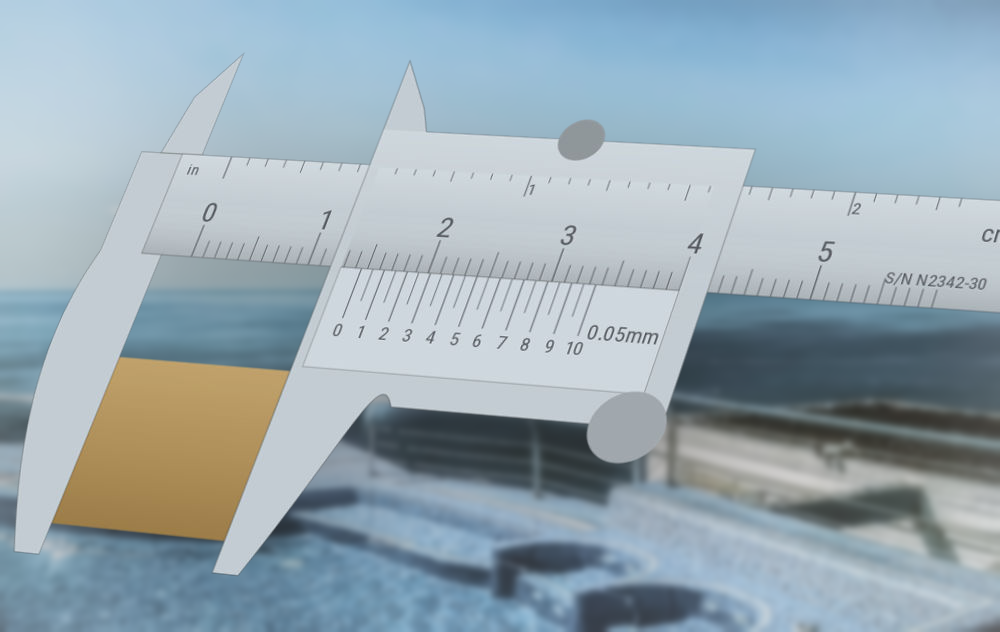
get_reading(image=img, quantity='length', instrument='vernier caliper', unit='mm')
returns 14.5 mm
